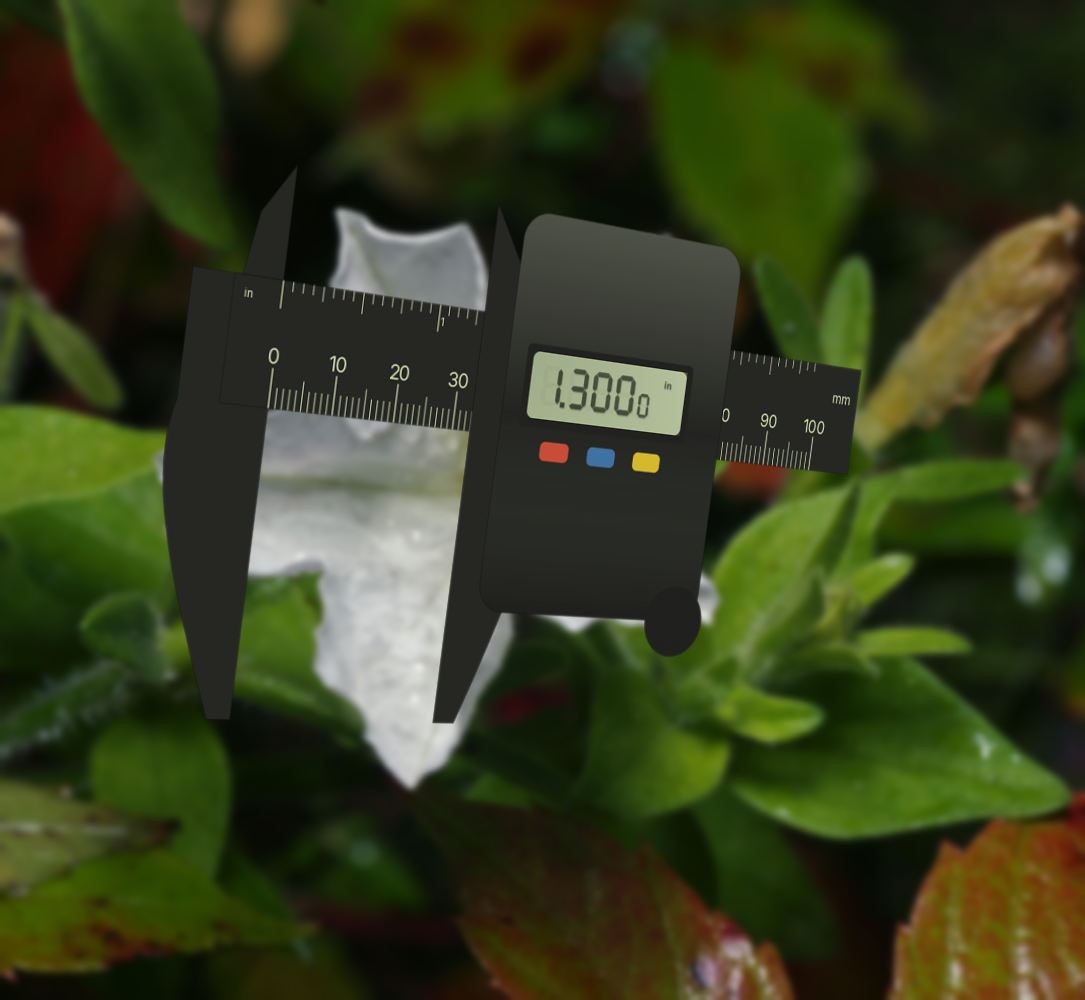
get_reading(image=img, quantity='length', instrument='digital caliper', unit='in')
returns 1.3000 in
